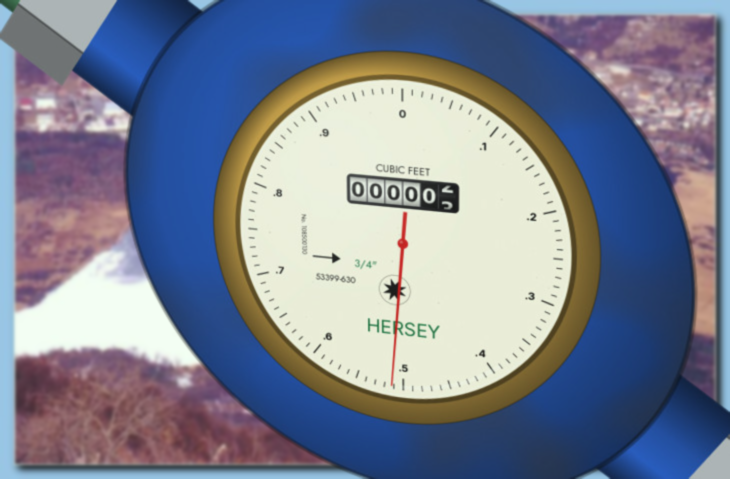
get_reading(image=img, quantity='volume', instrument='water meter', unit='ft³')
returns 2.51 ft³
